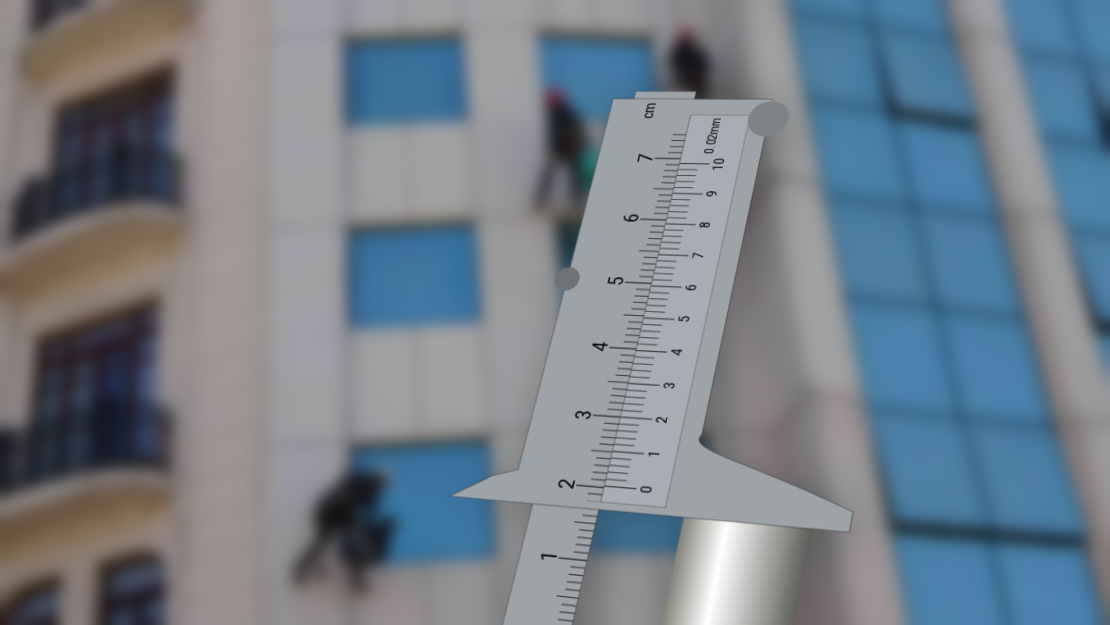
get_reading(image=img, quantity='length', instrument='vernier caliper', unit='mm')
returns 20.2 mm
